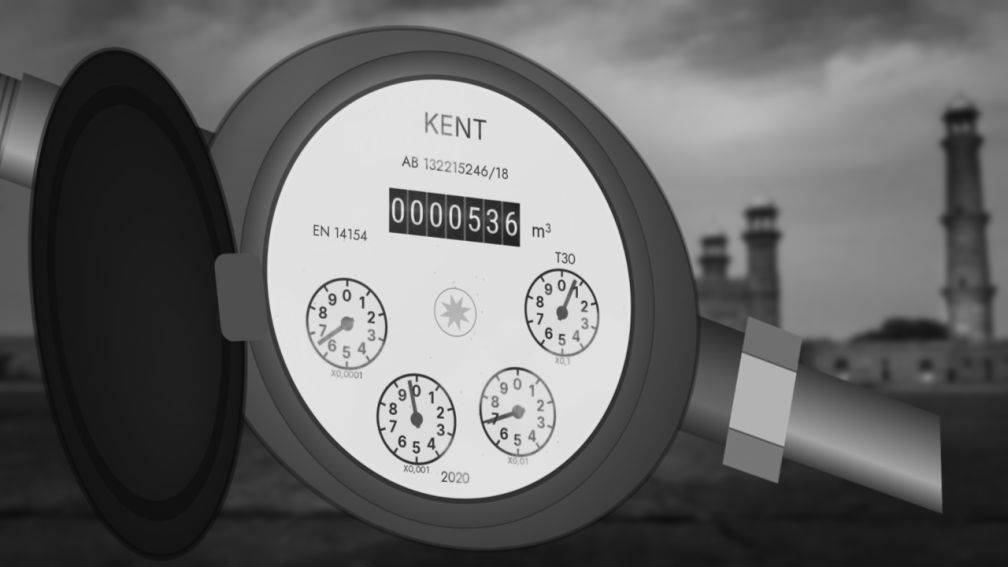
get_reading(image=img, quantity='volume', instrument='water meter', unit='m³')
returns 536.0696 m³
